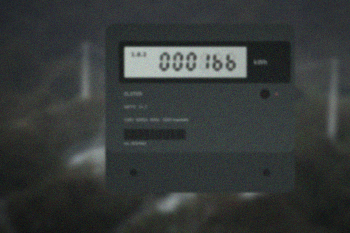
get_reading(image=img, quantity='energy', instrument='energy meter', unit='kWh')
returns 166 kWh
